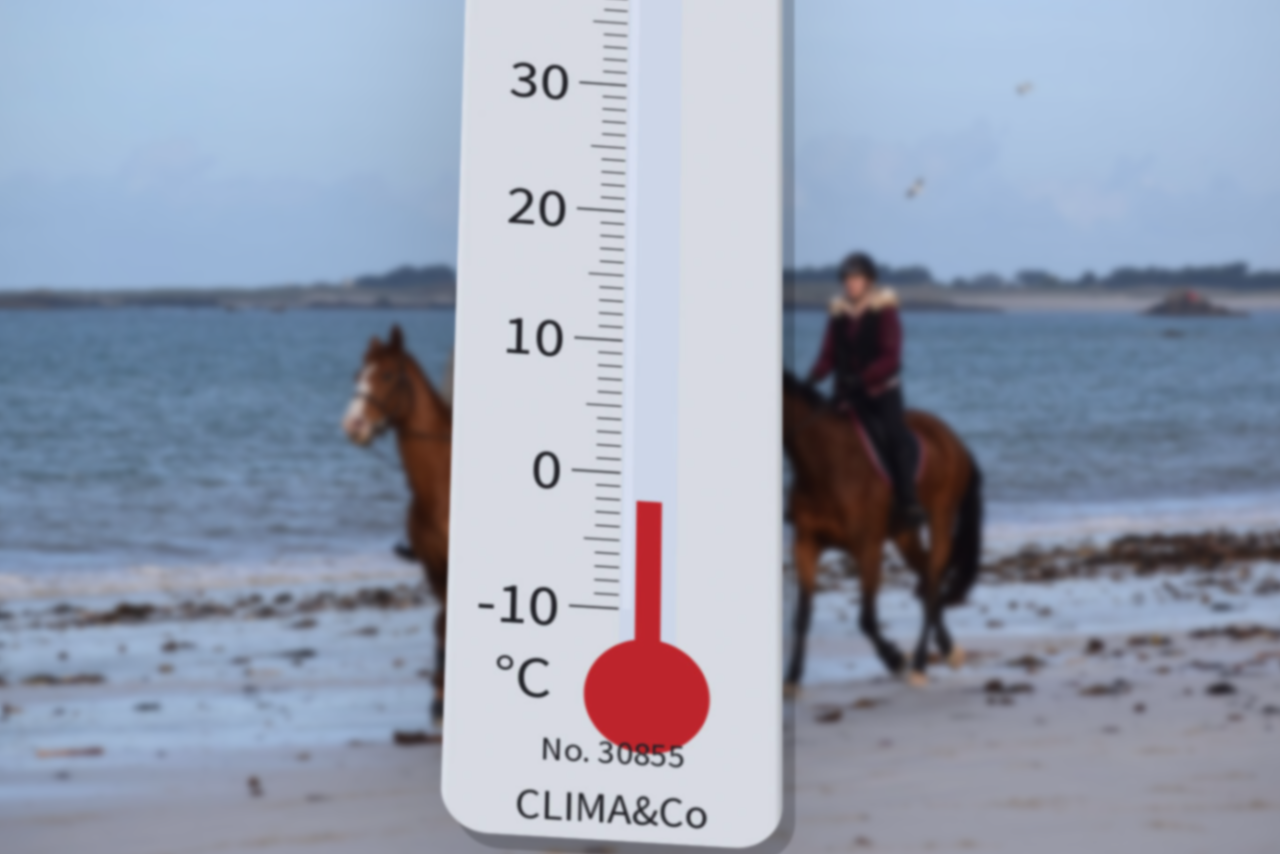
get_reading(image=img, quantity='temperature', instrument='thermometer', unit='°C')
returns -2 °C
